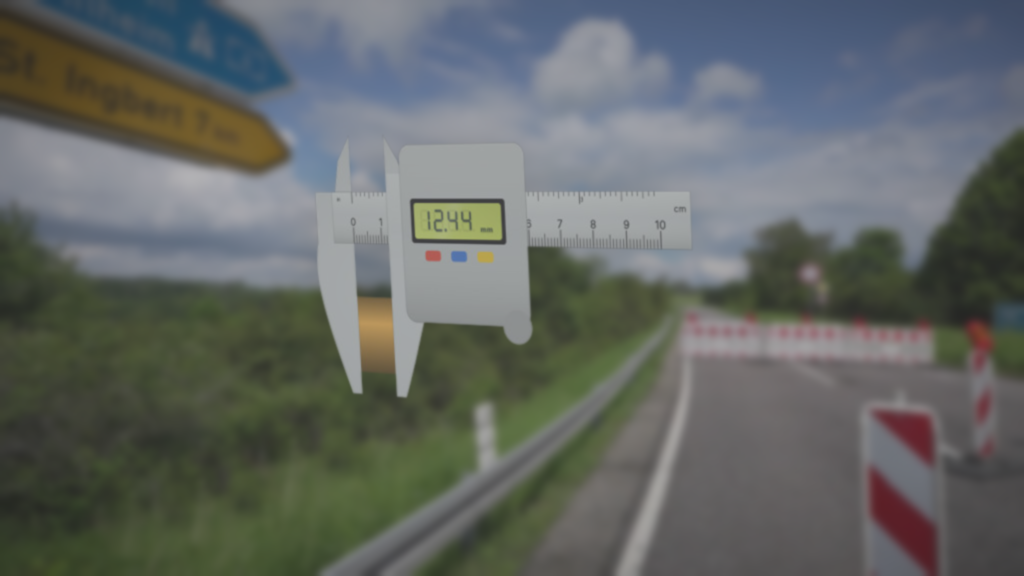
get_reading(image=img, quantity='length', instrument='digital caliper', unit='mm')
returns 12.44 mm
